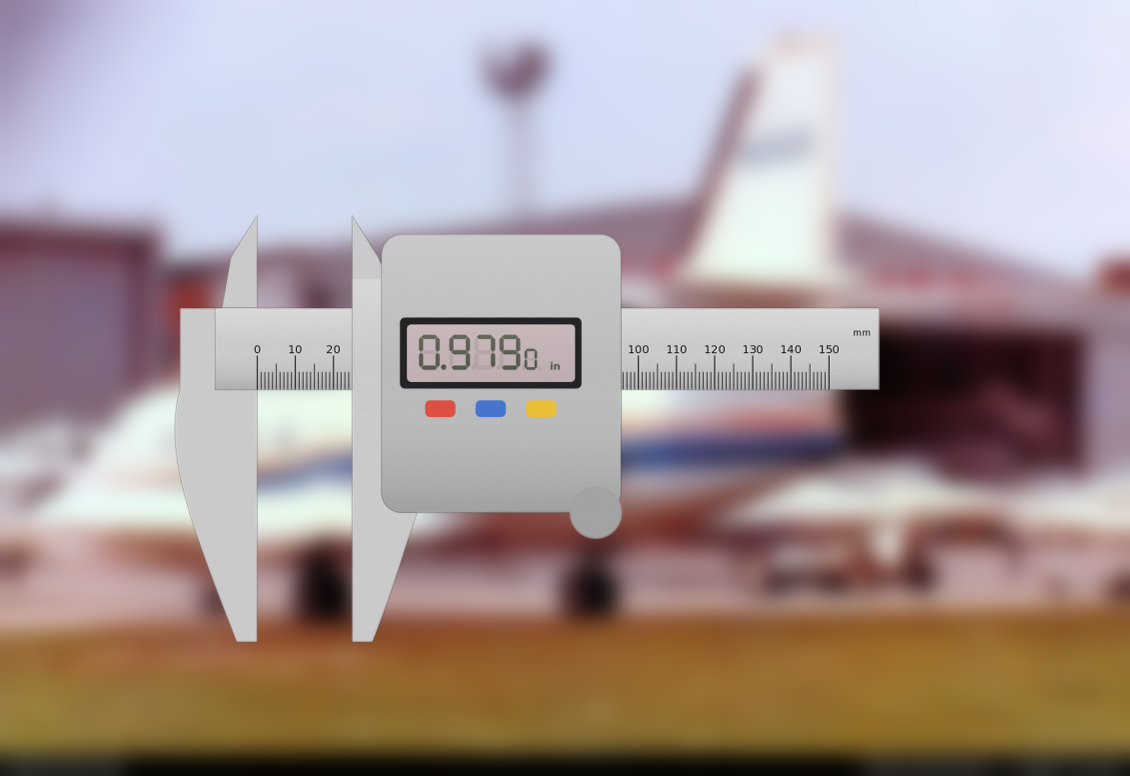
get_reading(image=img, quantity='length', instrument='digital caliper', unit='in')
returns 0.9790 in
